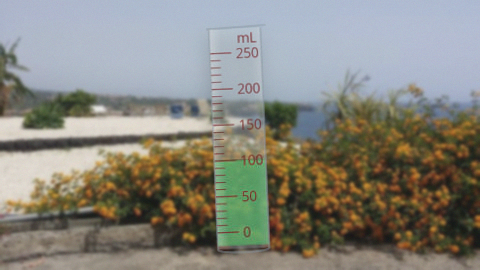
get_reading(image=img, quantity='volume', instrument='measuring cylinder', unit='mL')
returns 100 mL
